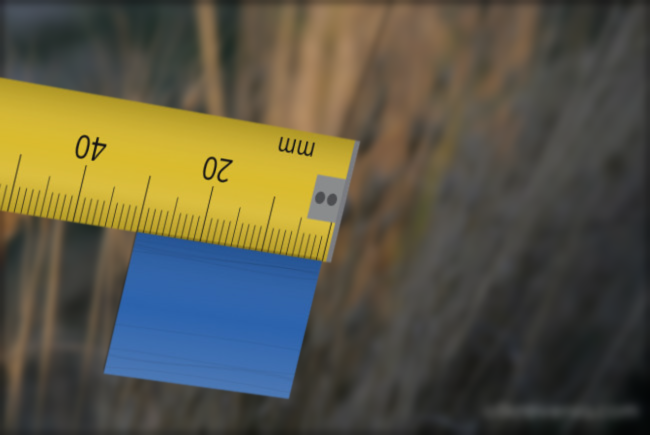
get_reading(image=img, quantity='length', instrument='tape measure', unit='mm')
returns 30 mm
